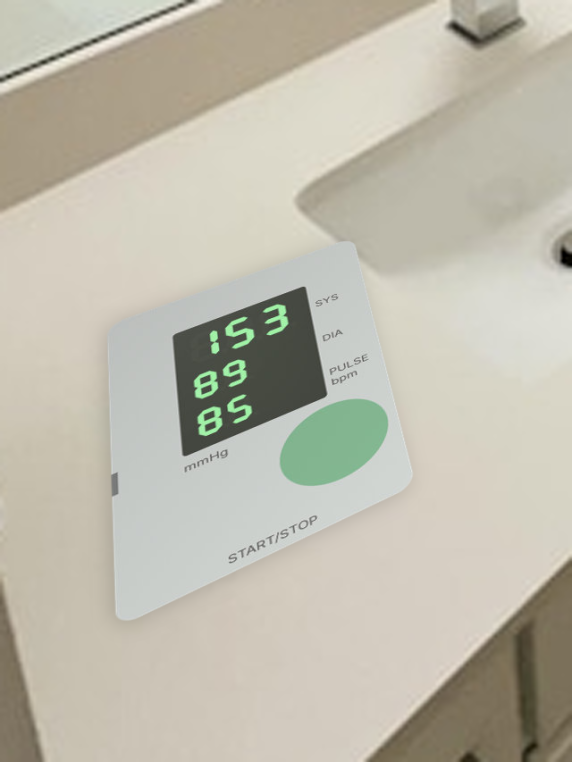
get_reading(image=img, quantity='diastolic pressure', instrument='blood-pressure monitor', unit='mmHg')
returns 89 mmHg
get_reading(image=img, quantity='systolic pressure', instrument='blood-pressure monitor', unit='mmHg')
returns 153 mmHg
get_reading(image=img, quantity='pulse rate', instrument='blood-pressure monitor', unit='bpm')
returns 85 bpm
